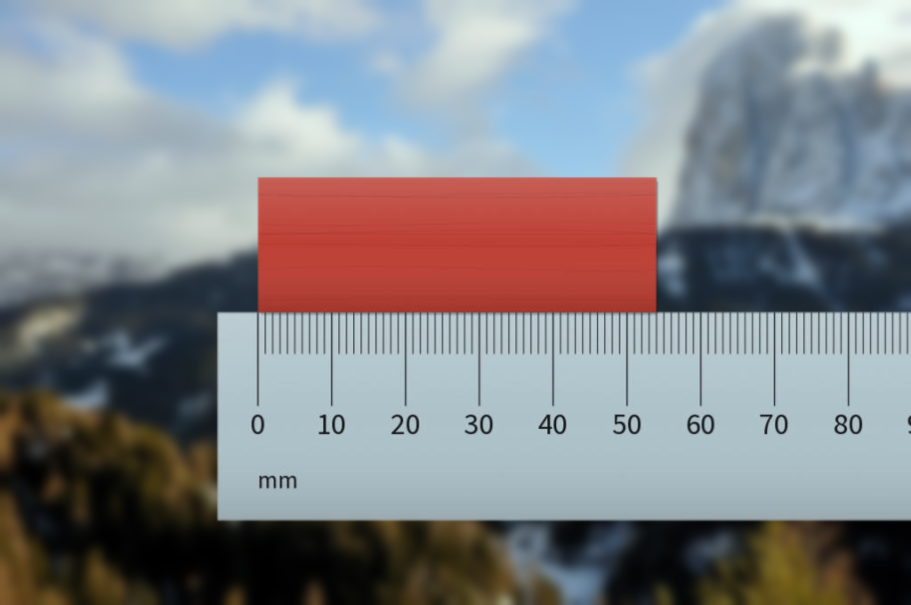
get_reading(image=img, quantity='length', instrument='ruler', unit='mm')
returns 54 mm
